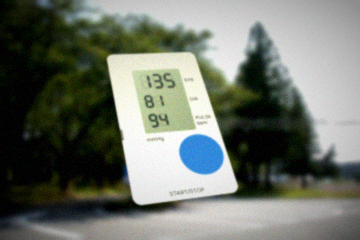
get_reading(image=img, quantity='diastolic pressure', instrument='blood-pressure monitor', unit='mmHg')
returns 81 mmHg
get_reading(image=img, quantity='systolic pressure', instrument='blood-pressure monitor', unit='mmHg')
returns 135 mmHg
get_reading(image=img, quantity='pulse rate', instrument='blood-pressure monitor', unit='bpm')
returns 94 bpm
